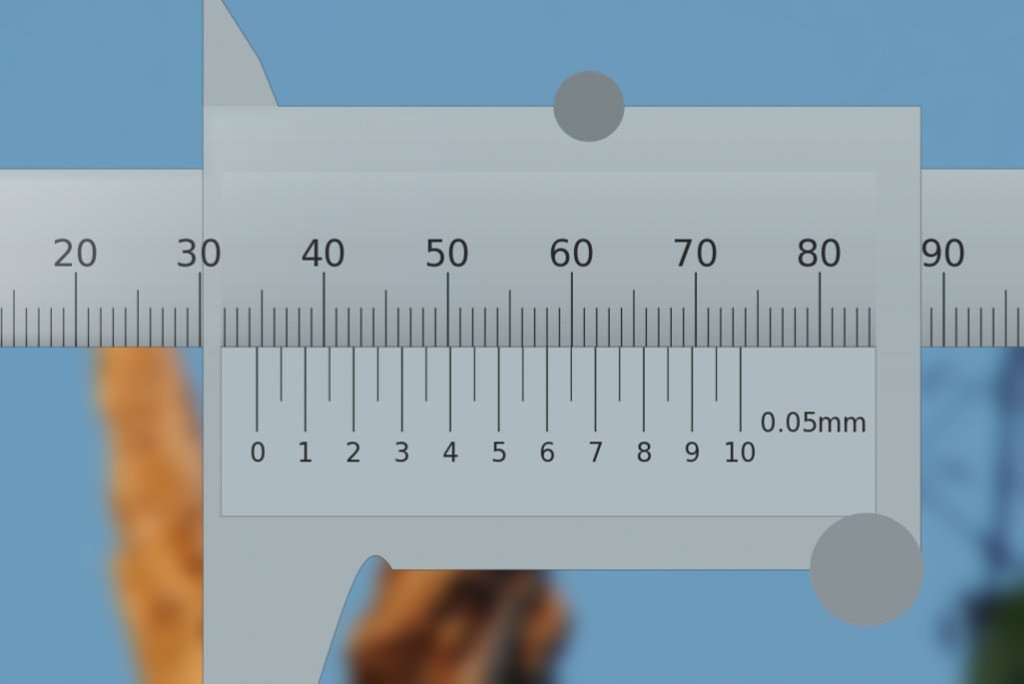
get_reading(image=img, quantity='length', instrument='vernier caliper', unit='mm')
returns 34.6 mm
